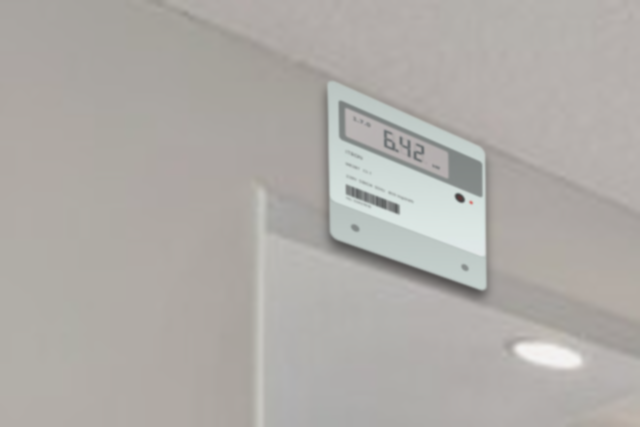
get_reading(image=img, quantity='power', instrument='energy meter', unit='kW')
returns 6.42 kW
